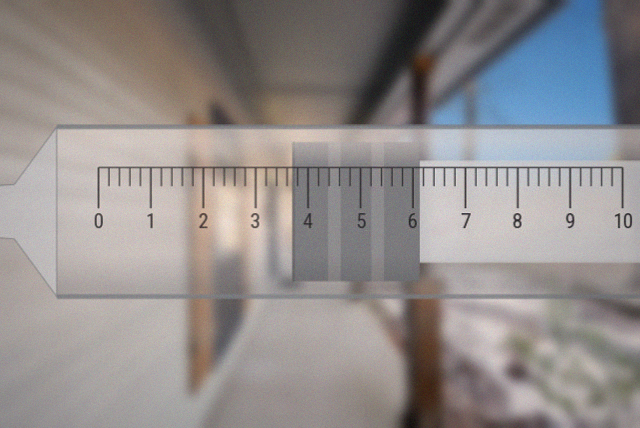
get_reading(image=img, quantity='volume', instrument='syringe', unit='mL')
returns 3.7 mL
